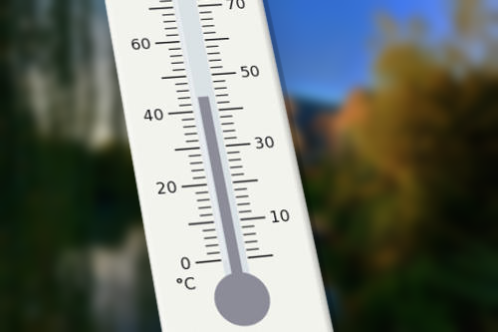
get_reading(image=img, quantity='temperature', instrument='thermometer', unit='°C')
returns 44 °C
